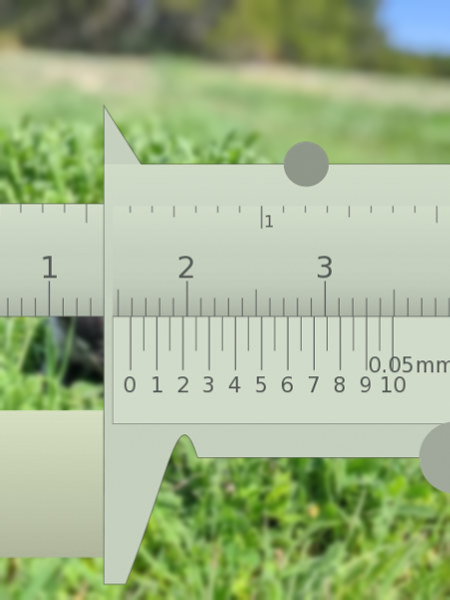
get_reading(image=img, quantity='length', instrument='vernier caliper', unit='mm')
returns 15.9 mm
